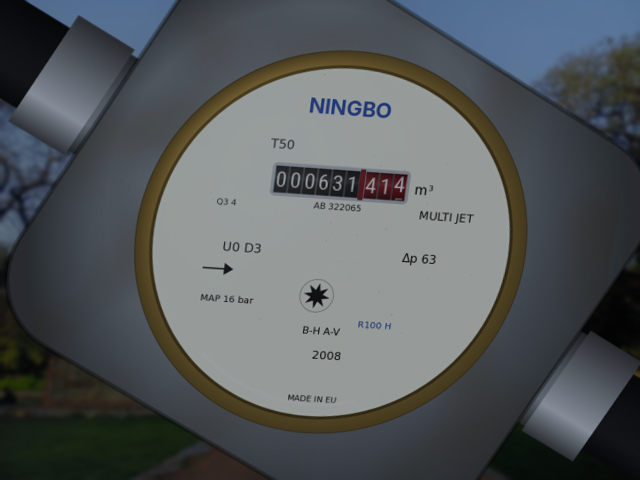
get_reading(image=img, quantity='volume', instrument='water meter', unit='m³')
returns 631.414 m³
